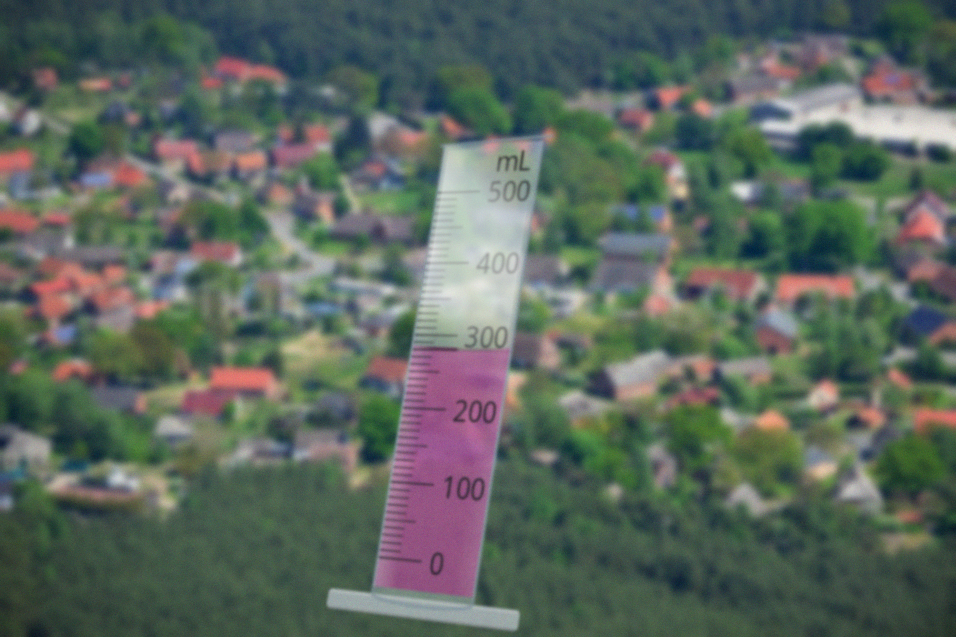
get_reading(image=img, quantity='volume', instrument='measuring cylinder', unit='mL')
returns 280 mL
